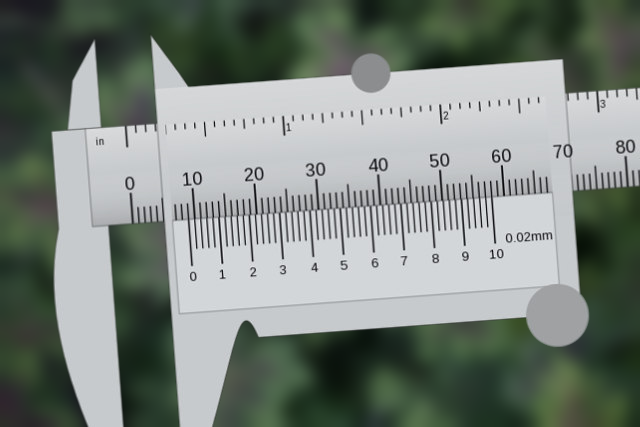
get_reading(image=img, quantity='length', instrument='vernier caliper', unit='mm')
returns 9.0 mm
